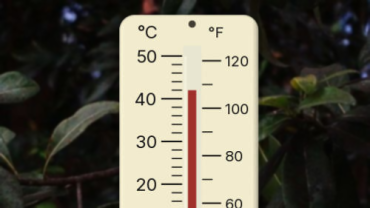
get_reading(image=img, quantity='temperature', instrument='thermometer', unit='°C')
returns 42 °C
